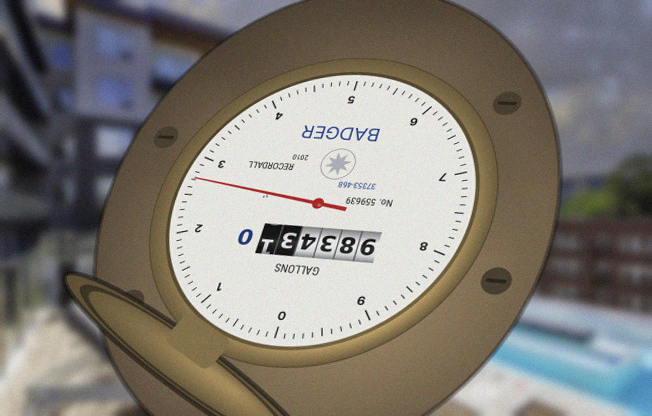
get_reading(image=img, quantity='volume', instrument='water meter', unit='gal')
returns 9834312.7 gal
